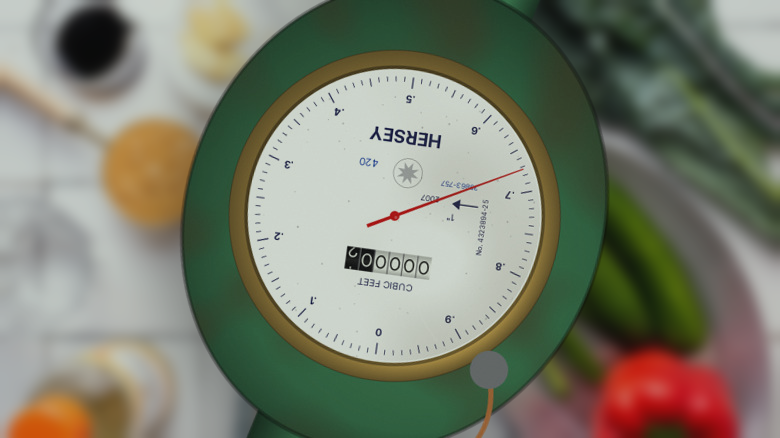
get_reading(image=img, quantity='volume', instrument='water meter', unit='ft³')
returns 1.67 ft³
